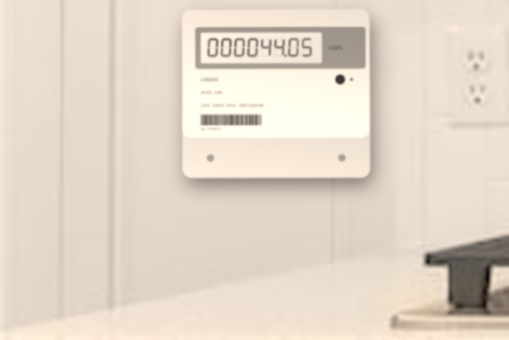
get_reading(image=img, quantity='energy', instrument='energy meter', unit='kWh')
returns 44.05 kWh
